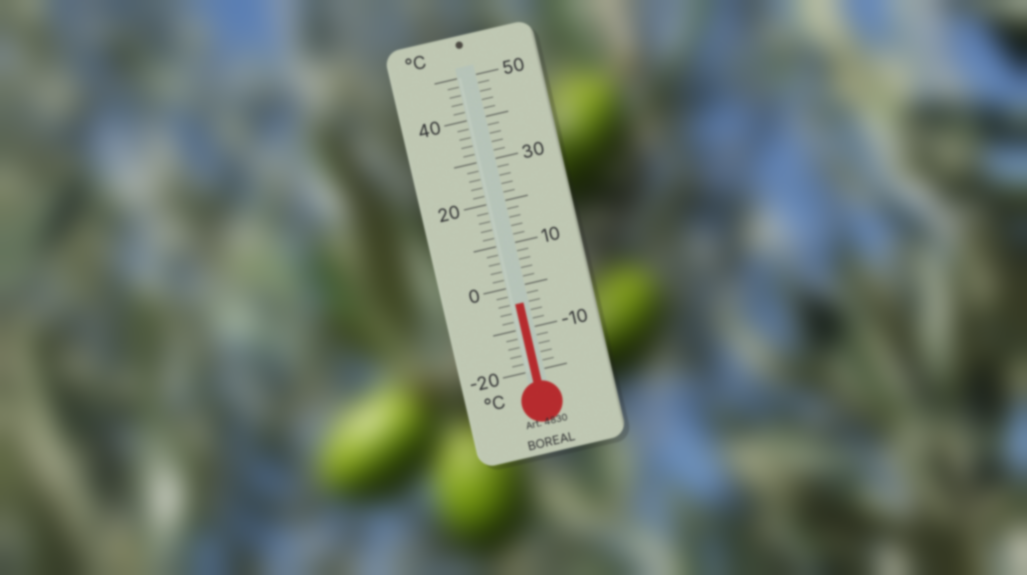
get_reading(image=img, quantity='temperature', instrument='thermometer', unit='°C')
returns -4 °C
